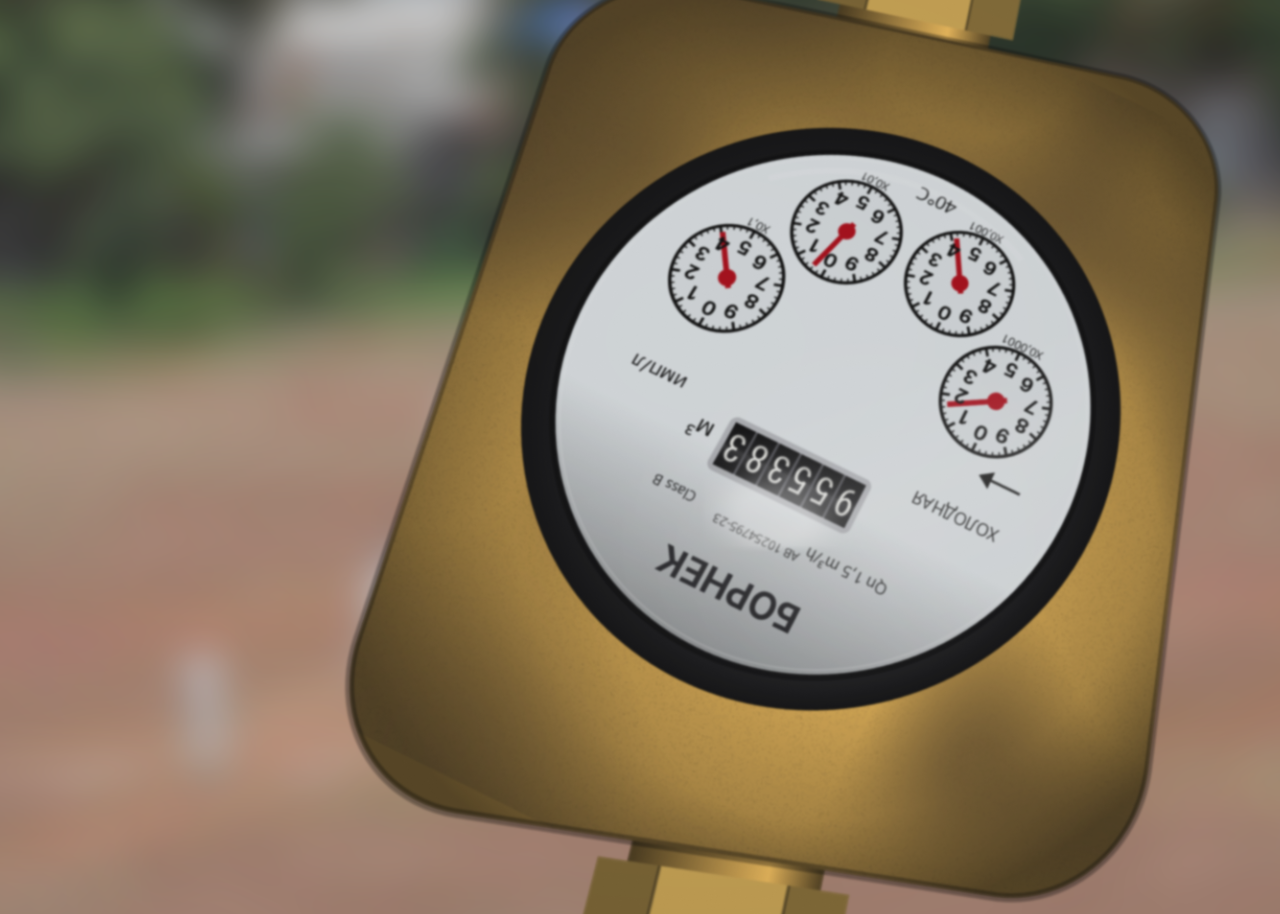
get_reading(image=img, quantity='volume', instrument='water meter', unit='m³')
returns 955383.4041 m³
